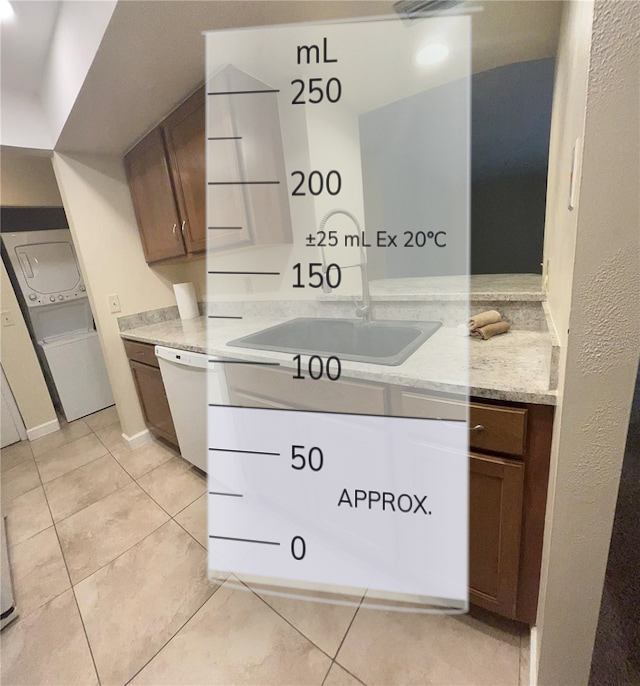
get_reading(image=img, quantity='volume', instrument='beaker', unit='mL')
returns 75 mL
